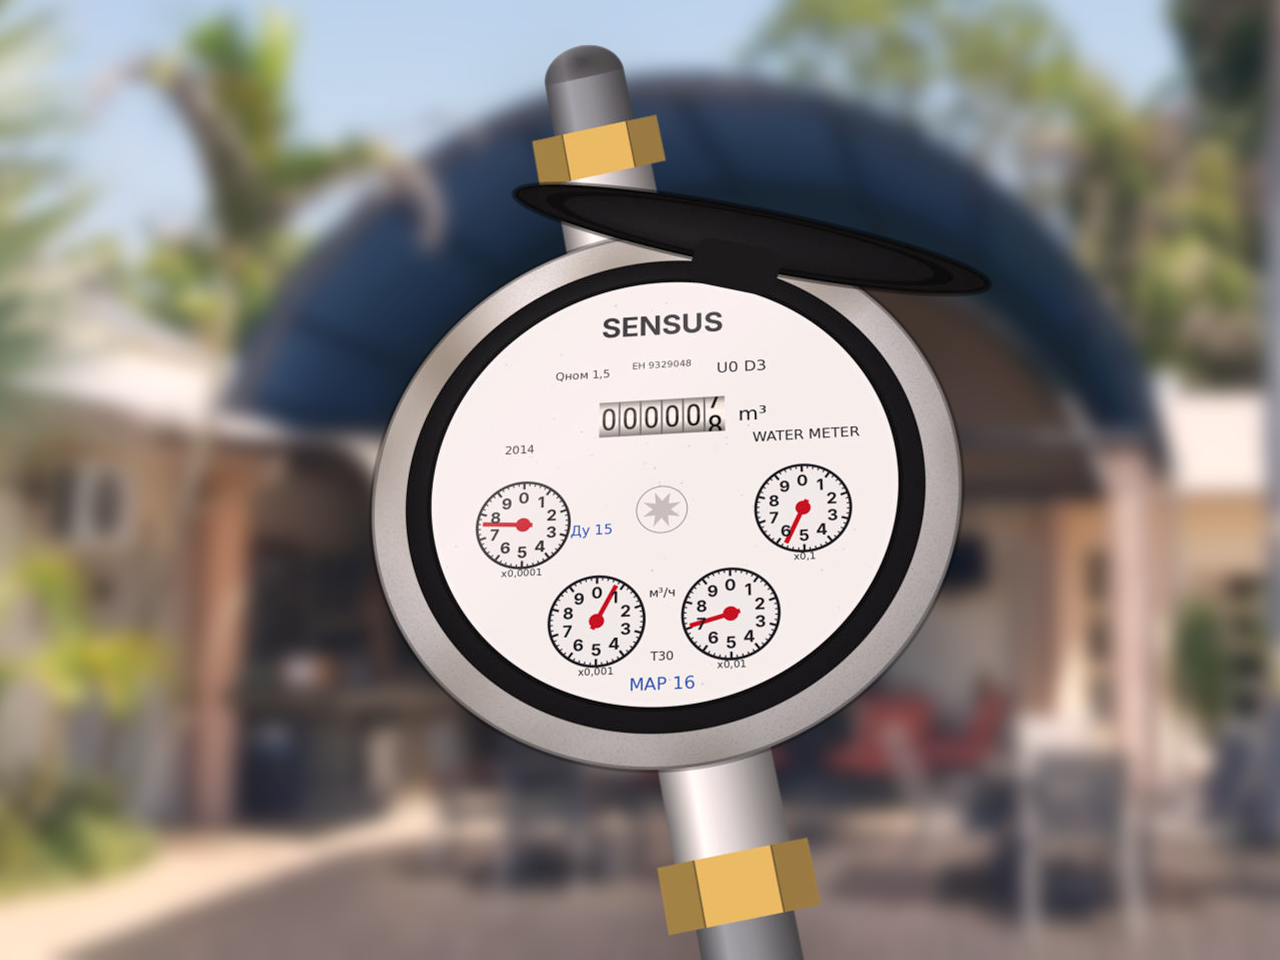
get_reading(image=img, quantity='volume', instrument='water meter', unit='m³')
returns 7.5707 m³
